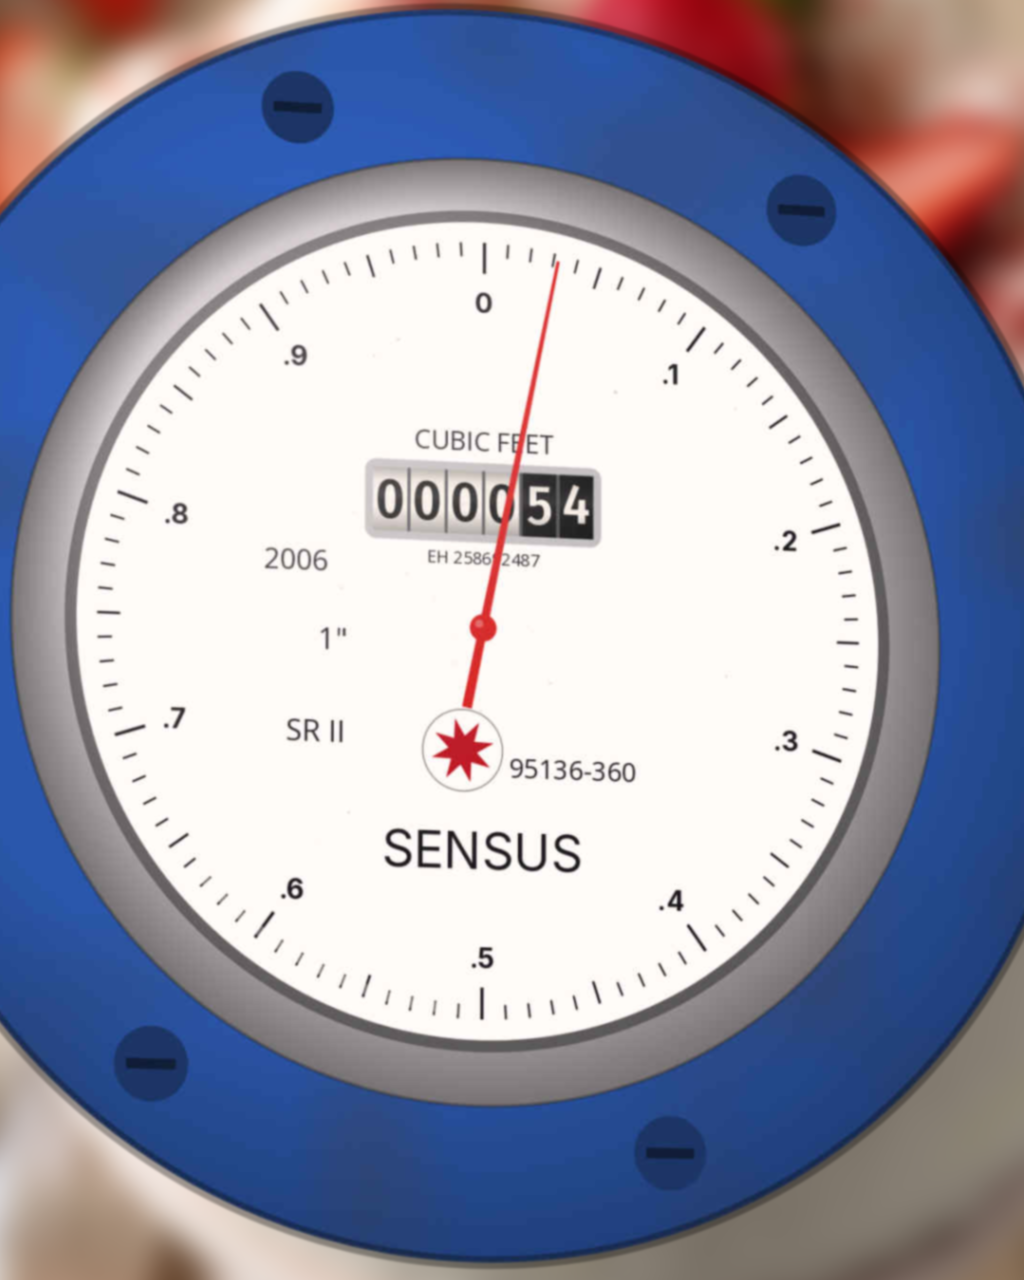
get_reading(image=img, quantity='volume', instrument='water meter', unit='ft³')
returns 54.03 ft³
